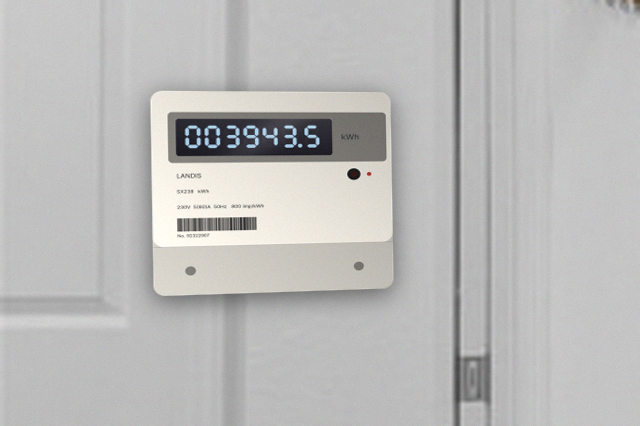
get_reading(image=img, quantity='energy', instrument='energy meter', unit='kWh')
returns 3943.5 kWh
